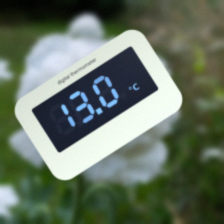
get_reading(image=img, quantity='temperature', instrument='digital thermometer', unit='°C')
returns 13.0 °C
